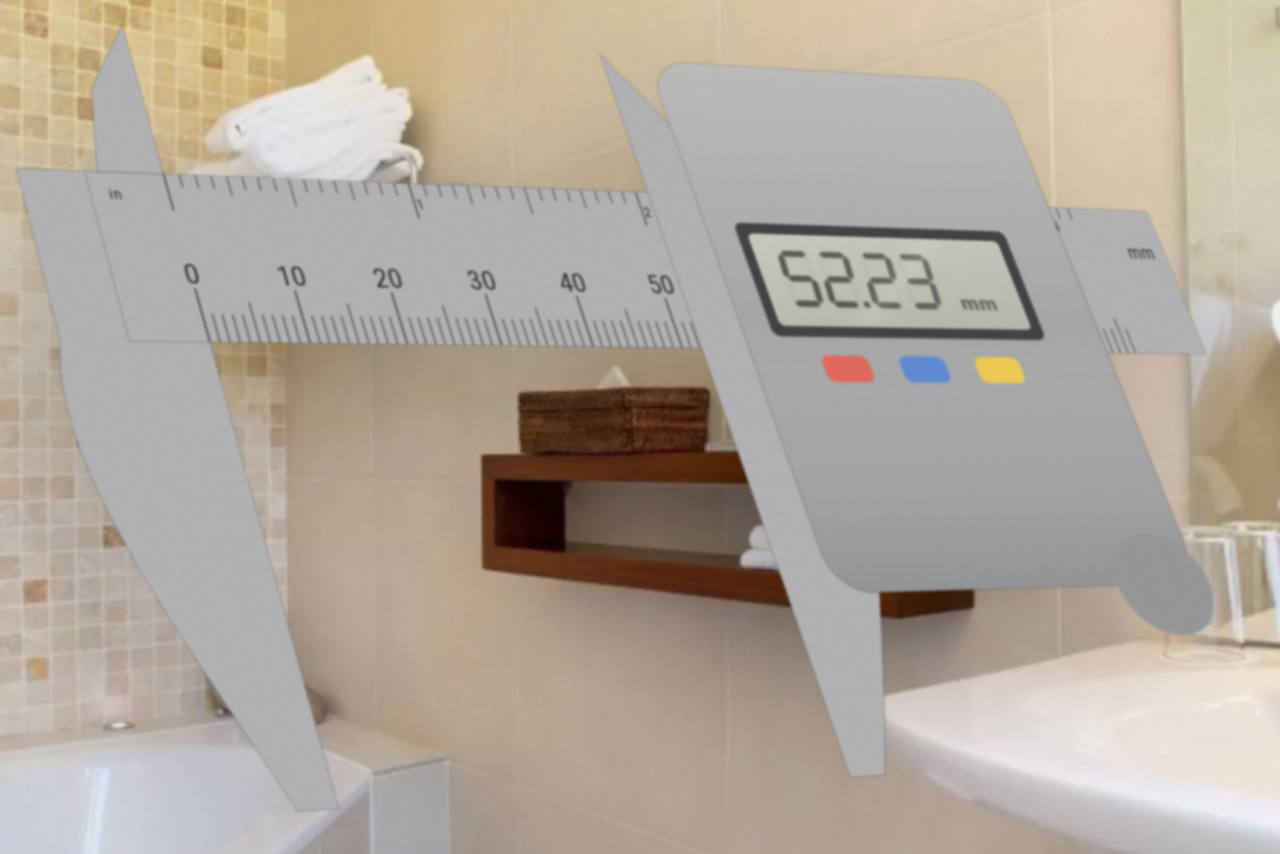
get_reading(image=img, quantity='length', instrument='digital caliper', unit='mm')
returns 52.23 mm
